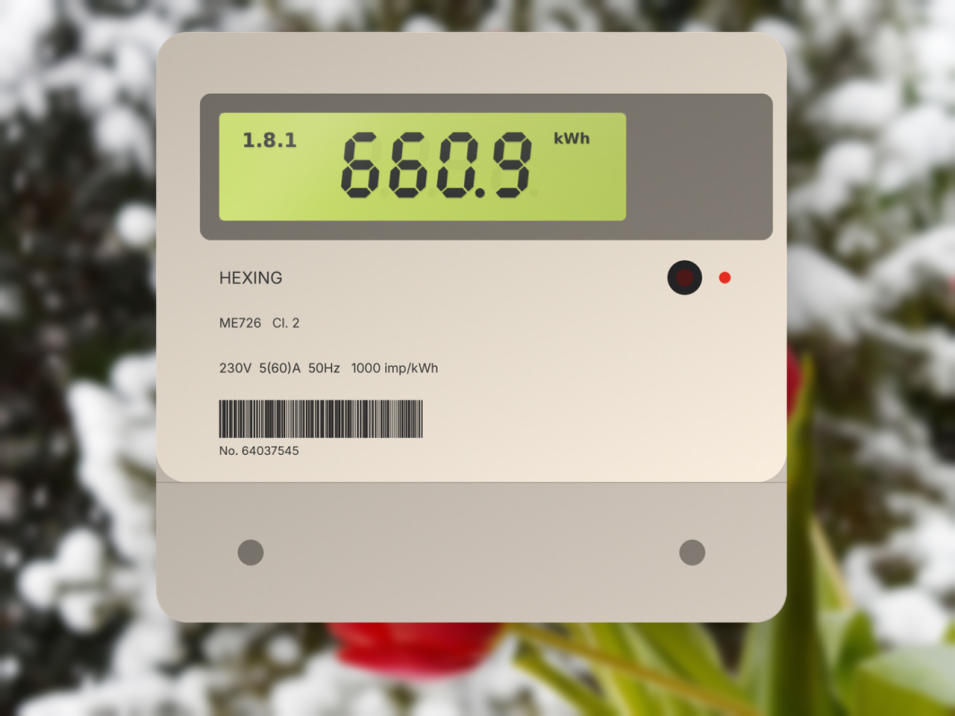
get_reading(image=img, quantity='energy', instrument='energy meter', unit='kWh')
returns 660.9 kWh
